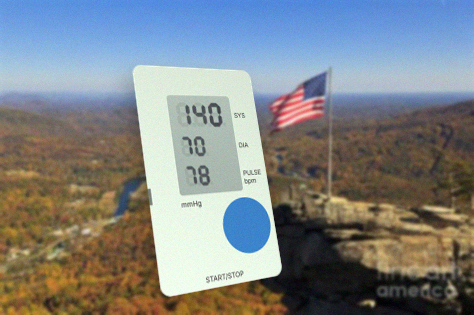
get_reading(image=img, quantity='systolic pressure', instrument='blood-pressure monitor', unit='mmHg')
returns 140 mmHg
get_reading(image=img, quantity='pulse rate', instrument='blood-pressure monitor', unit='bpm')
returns 78 bpm
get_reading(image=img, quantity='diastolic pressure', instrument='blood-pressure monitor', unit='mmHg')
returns 70 mmHg
